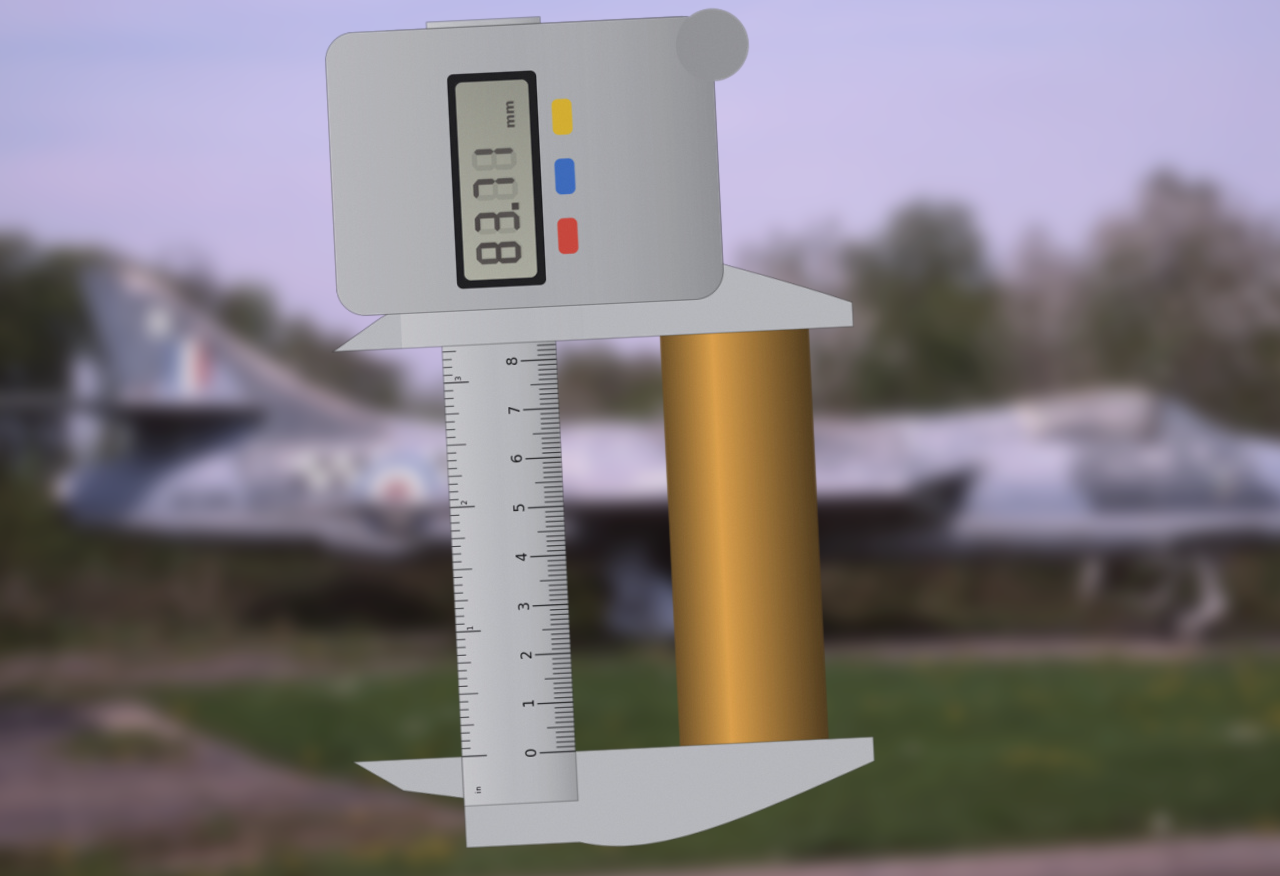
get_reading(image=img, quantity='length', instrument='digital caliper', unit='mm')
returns 83.71 mm
